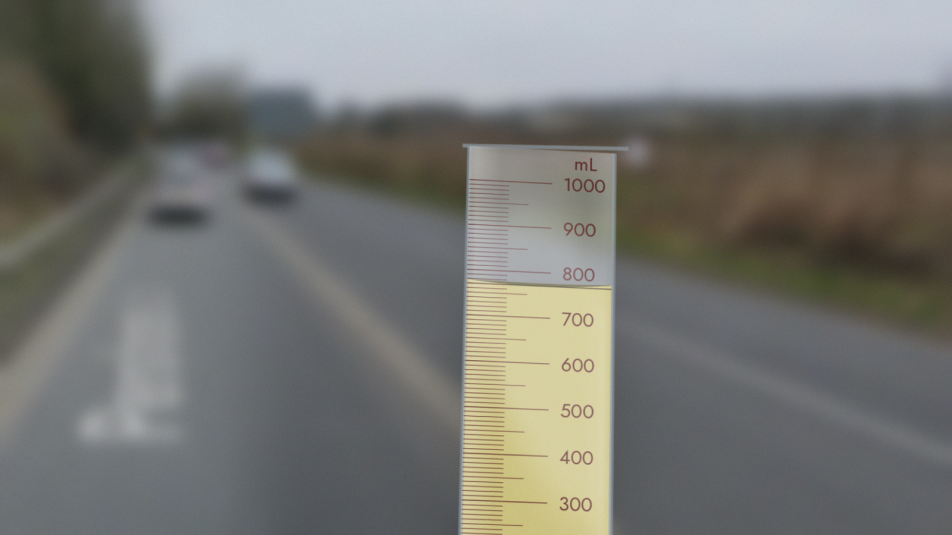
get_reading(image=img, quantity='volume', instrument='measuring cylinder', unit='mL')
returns 770 mL
